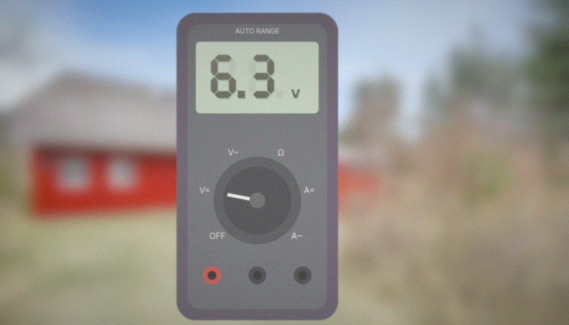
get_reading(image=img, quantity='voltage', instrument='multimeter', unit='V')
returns 6.3 V
